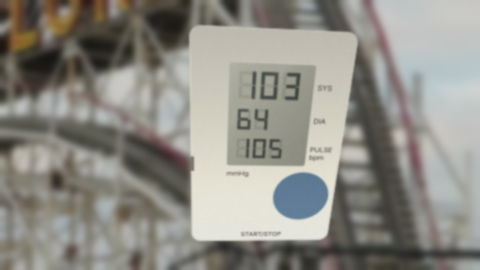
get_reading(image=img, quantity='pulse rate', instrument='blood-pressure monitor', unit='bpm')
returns 105 bpm
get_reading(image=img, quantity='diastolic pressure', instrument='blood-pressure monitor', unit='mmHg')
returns 64 mmHg
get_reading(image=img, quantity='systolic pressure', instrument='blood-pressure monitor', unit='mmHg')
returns 103 mmHg
